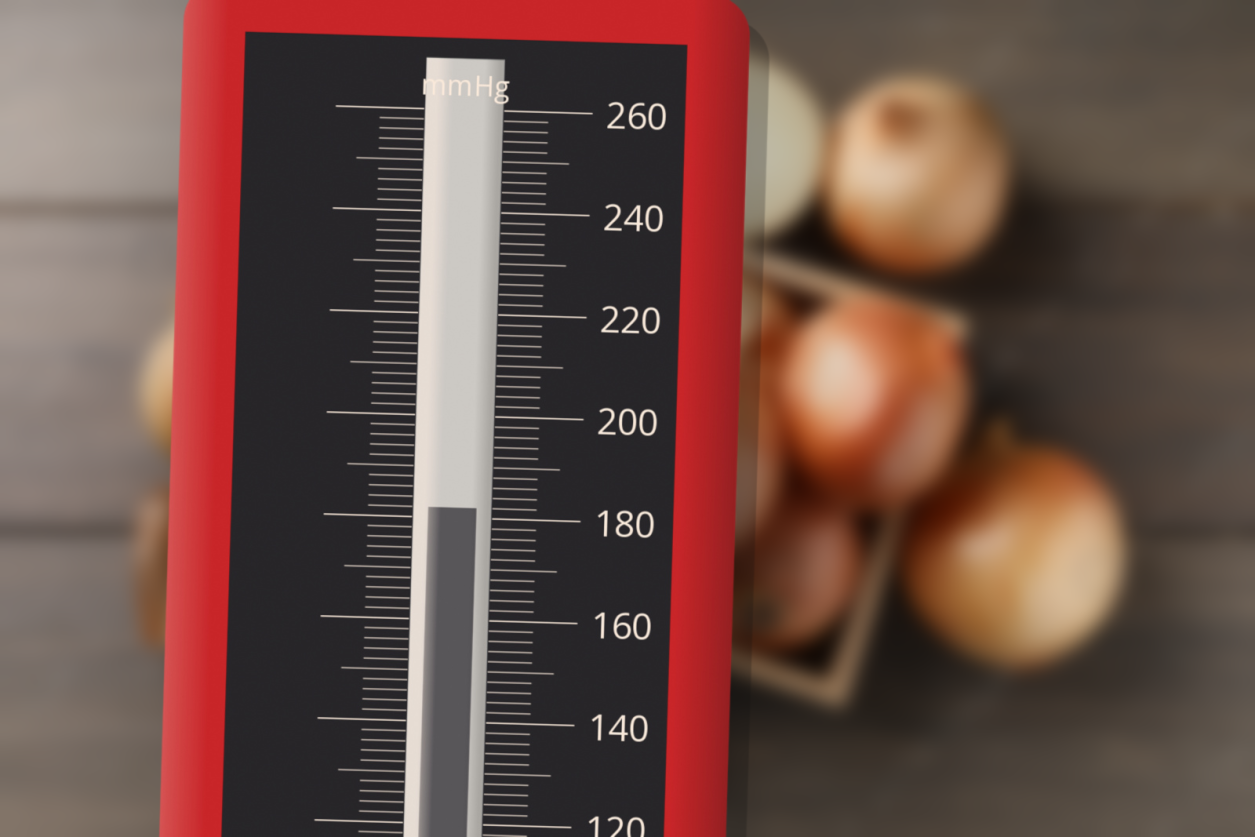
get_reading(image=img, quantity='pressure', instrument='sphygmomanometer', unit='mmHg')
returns 182 mmHg
